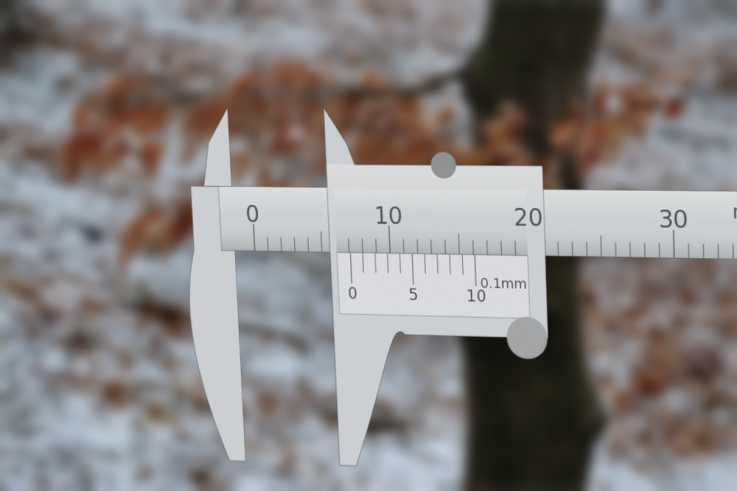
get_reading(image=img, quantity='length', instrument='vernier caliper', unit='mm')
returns 7.1 mm
